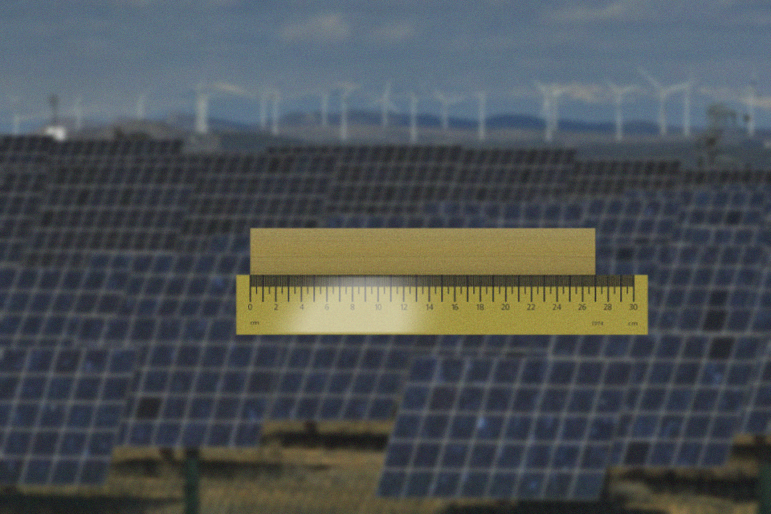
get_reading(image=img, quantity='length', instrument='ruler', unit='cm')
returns 27 cm
